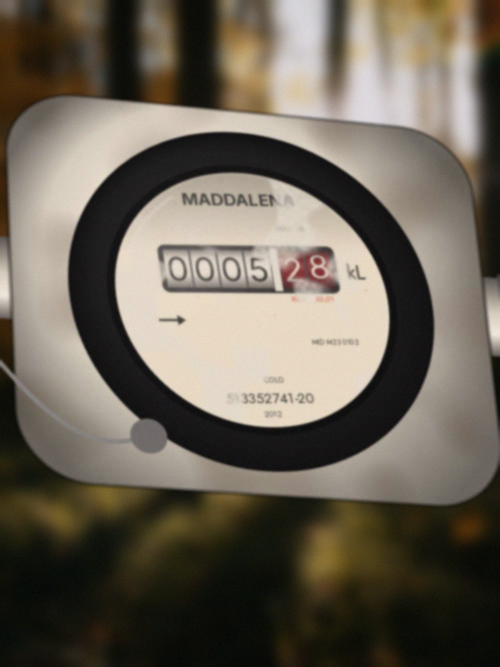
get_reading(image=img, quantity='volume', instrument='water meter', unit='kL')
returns 5.28 kL
